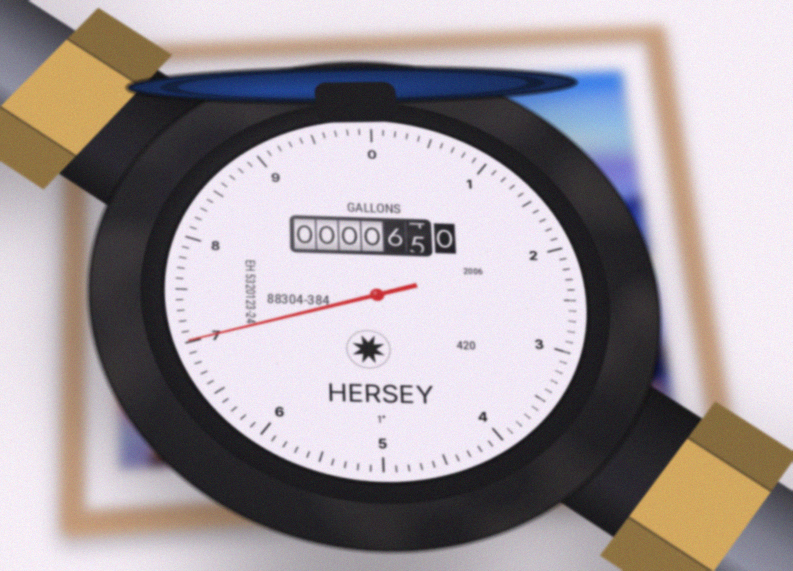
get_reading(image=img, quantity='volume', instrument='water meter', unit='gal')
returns 647.0 gal
